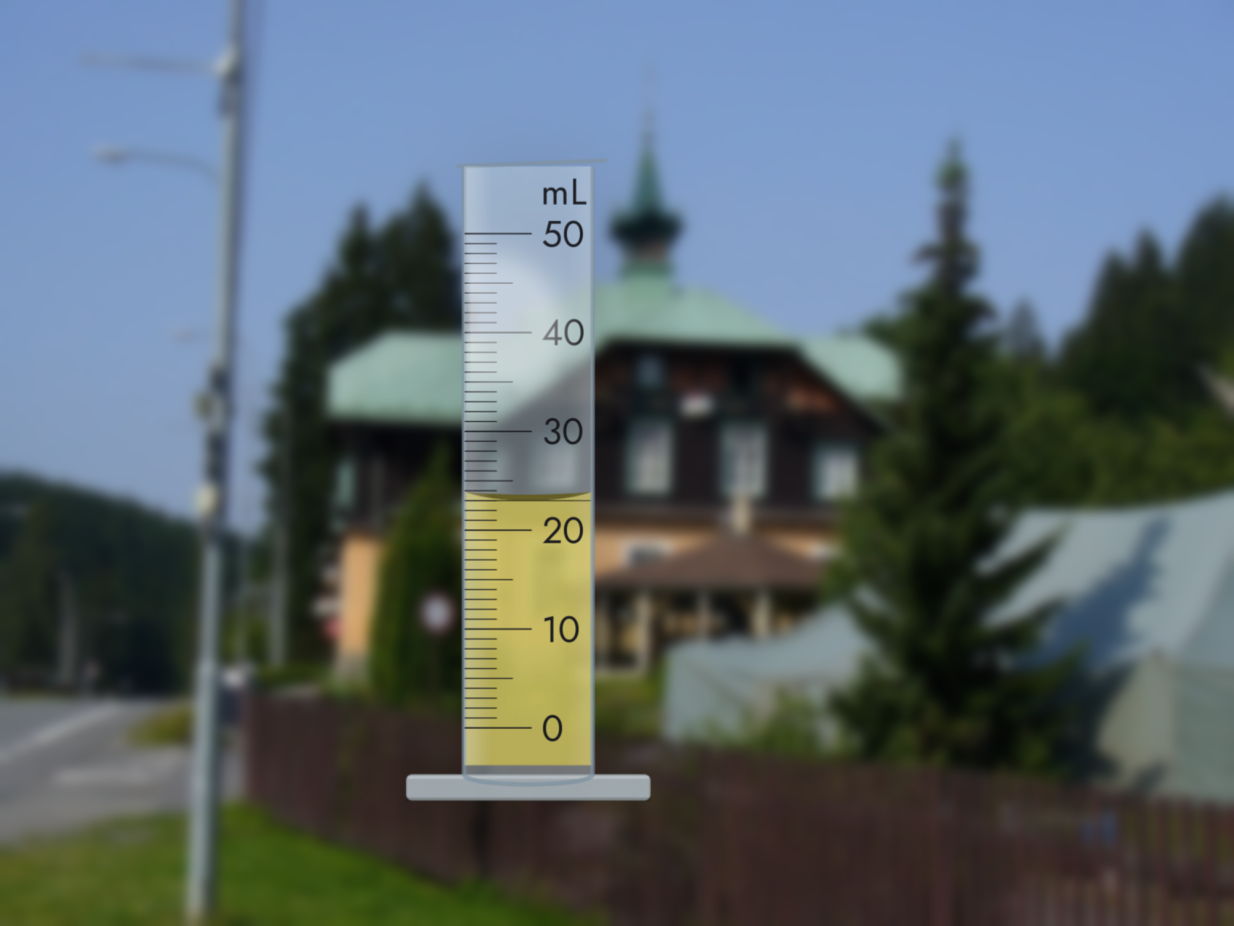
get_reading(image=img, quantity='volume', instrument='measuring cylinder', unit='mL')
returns 23 mL
